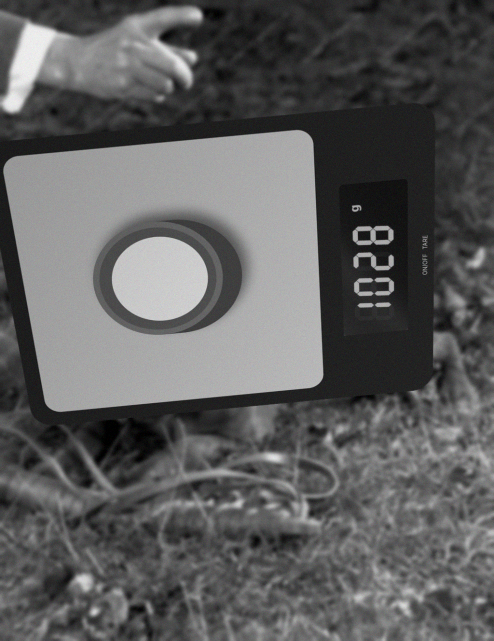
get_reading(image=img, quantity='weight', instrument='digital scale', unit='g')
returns 1028 g
